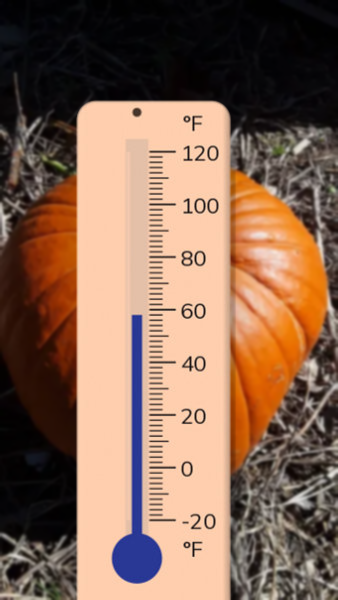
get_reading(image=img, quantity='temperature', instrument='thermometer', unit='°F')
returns 58 °F
